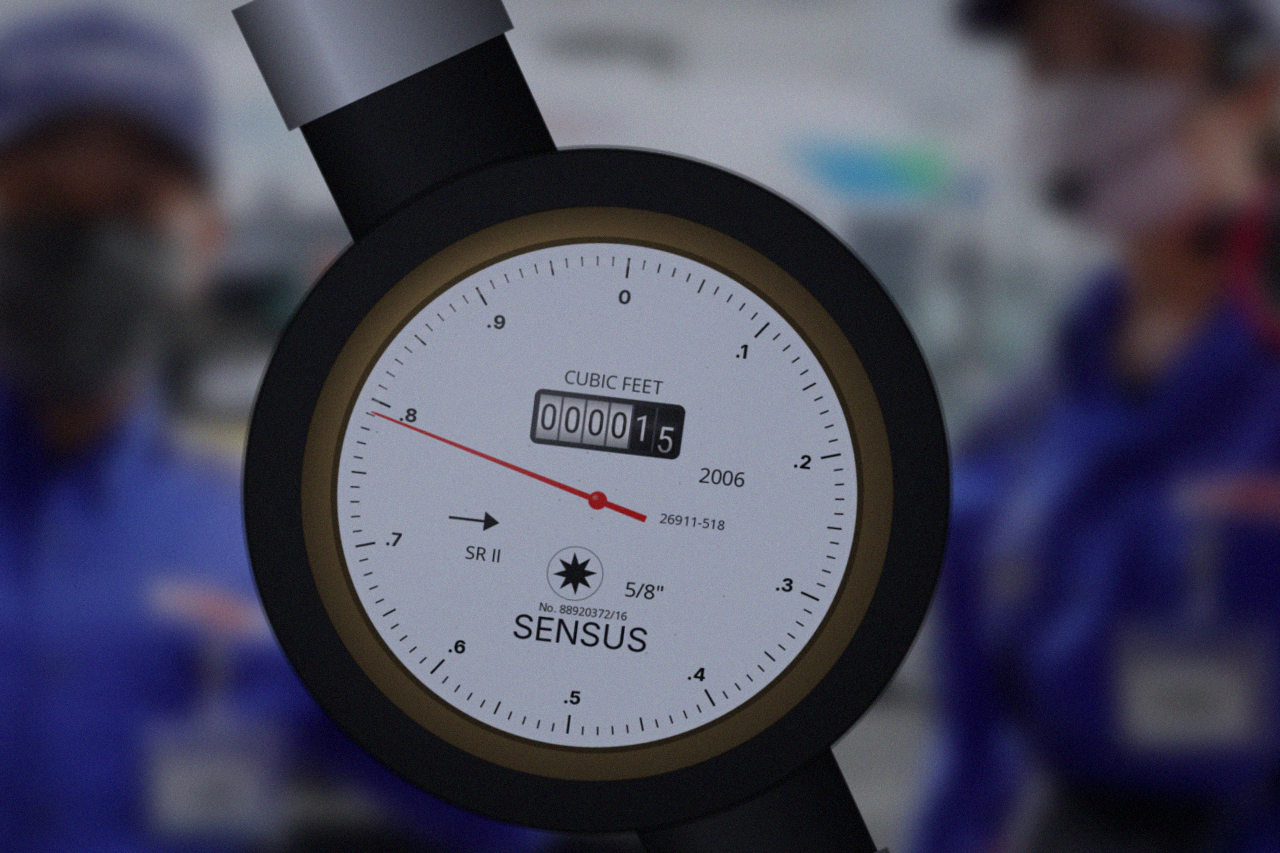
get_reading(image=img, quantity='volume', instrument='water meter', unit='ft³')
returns 14.79 ft³
